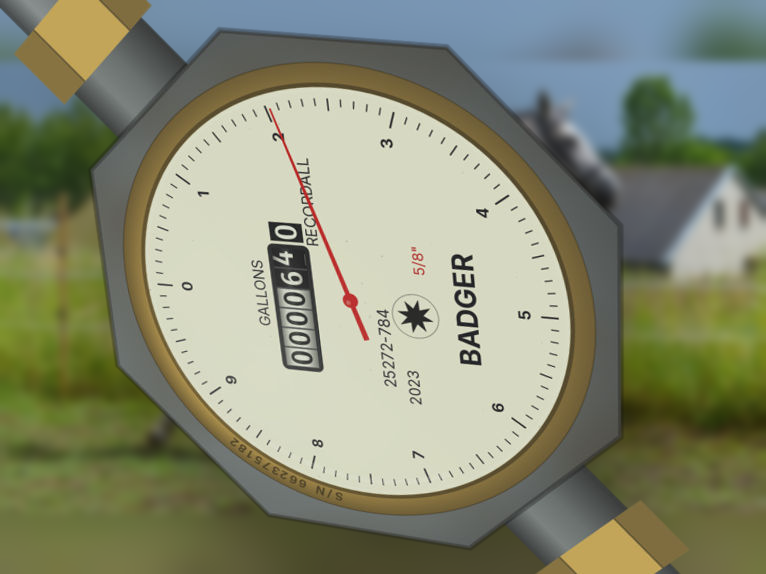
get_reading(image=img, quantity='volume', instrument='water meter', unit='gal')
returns 642.0 gal
